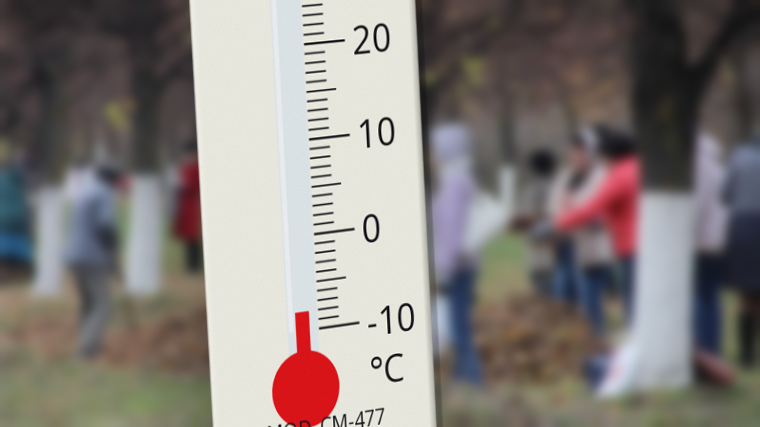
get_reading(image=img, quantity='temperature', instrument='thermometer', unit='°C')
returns -8 °C
